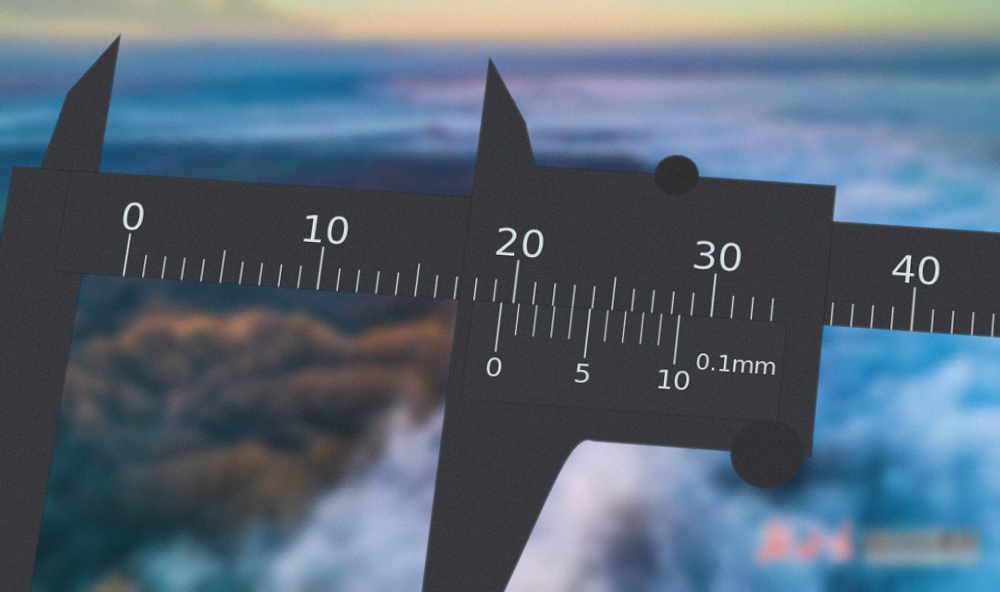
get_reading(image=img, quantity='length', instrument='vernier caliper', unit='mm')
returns 19.4 mm
